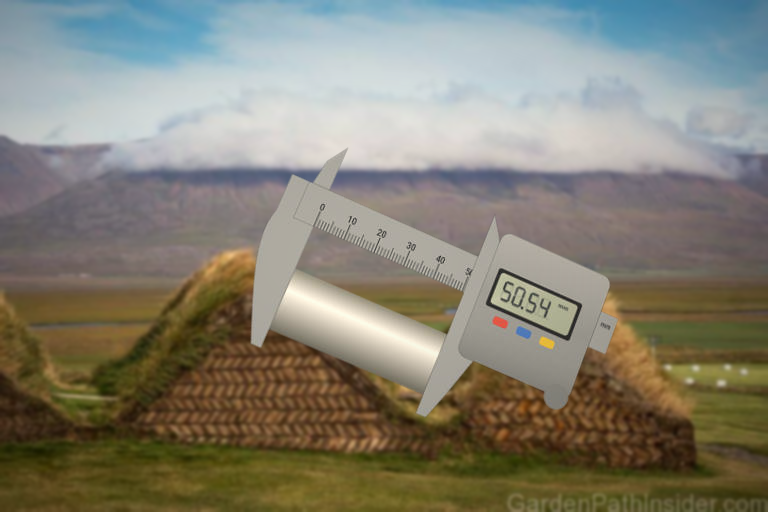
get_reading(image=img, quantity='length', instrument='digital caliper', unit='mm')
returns 50.54 mm
